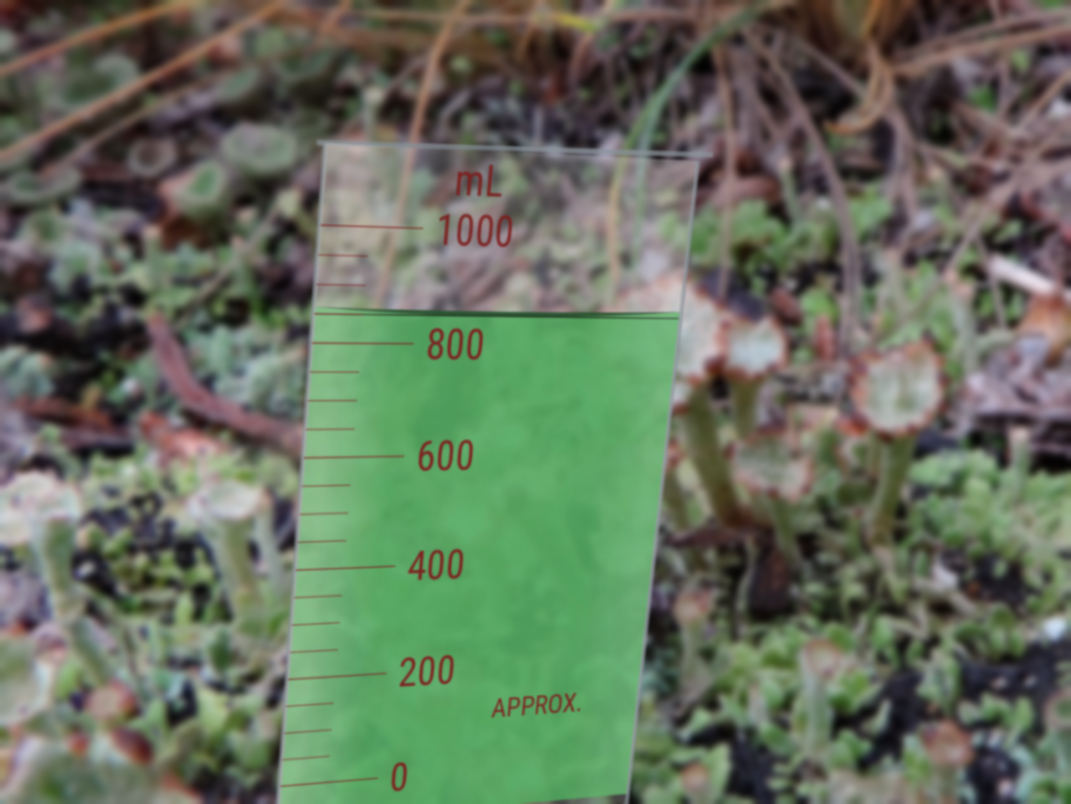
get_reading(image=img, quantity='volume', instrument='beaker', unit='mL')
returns 850 mL
